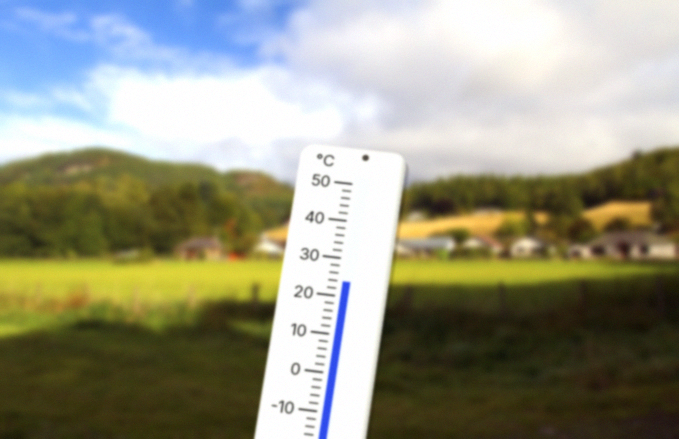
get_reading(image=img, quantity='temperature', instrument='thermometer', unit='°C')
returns 24 °C
